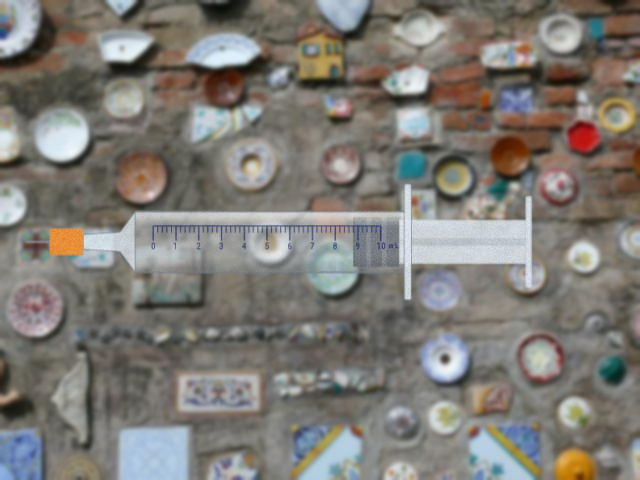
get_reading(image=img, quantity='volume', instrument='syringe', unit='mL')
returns 8.8 mL
